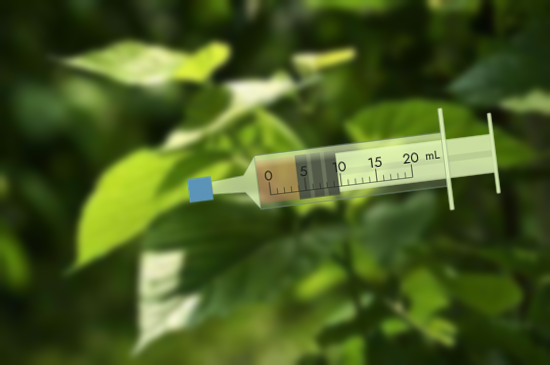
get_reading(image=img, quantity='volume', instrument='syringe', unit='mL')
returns 4 mL
